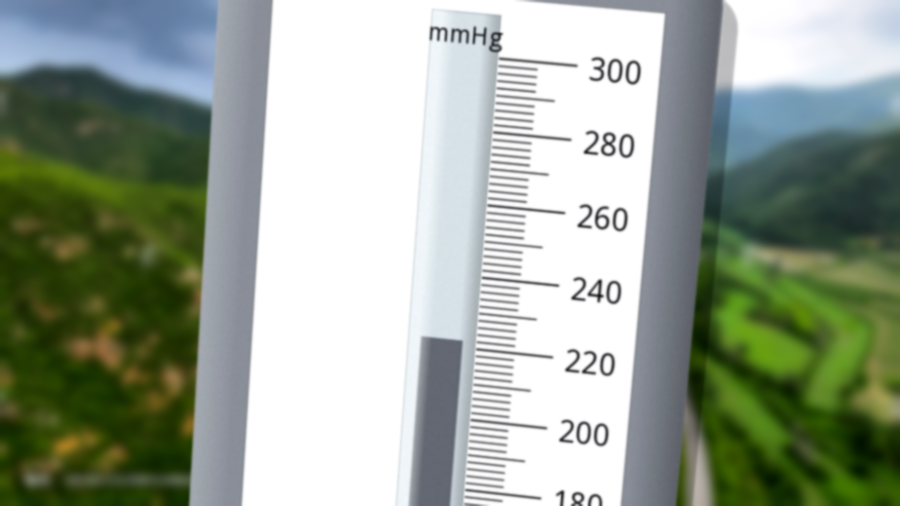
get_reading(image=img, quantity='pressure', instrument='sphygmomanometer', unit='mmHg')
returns 222 mmHg
